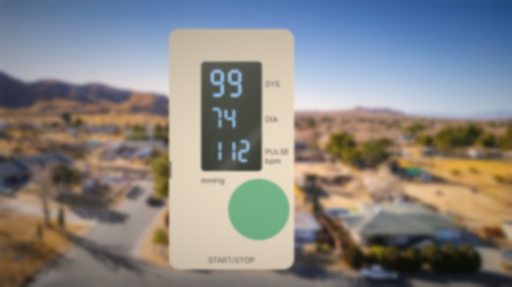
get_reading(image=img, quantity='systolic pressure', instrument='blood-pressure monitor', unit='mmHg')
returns 99 mmHg
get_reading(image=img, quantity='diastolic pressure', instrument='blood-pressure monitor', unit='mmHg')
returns 74 mmHg
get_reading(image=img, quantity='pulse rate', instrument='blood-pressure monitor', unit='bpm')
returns 112 bpm
